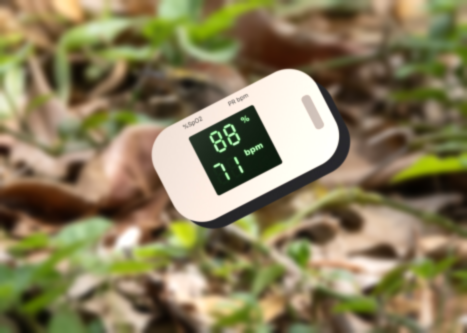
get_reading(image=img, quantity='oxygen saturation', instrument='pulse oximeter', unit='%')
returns 88 %
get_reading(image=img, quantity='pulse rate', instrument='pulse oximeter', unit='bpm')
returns 71 bpm
